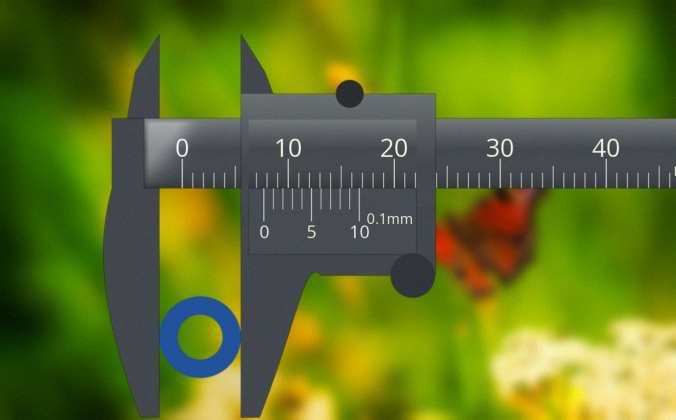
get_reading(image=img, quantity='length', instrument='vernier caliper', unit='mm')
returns 7.7 mm
